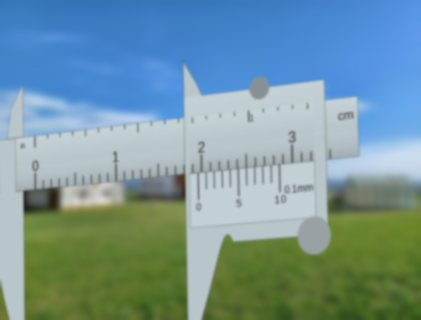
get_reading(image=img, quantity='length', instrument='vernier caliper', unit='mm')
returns 19.6 mm
